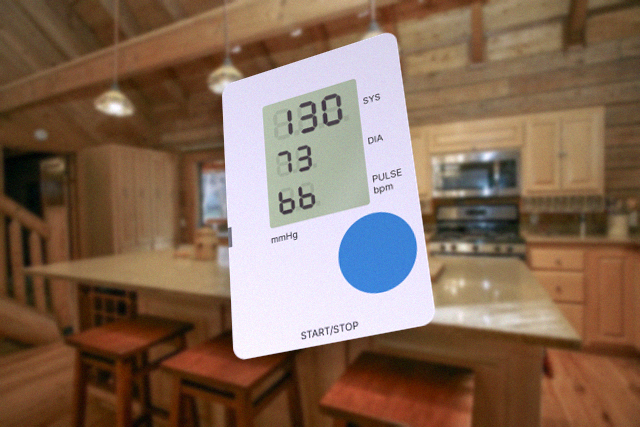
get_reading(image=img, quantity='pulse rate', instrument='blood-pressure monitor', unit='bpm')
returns 66 bpm
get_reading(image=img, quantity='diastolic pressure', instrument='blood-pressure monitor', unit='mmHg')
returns 73 mmHg
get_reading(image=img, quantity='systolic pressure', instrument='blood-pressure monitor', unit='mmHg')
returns 130 mmHg
